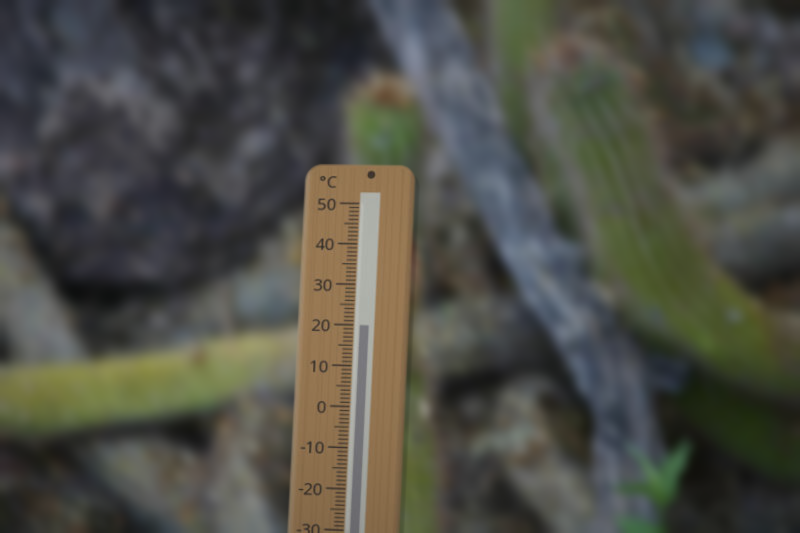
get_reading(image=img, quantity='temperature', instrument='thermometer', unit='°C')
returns 20 °C
